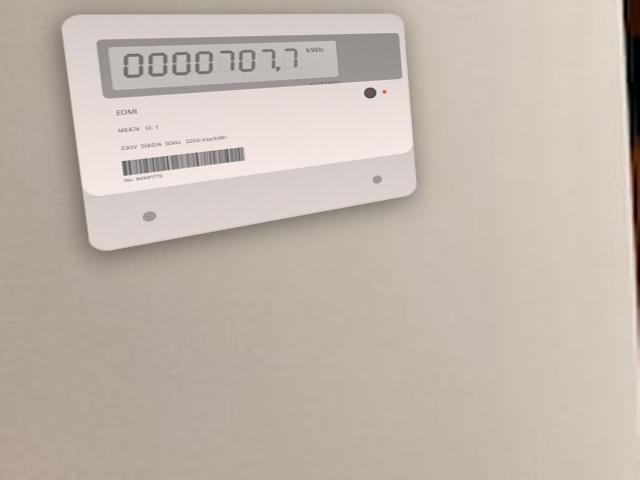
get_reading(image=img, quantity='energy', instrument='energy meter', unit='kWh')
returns 707.7 kWh
